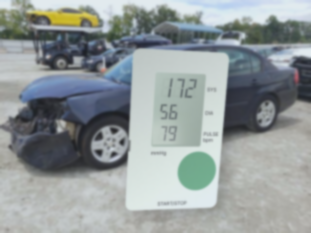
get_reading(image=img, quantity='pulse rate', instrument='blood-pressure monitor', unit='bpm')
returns 79 bpm
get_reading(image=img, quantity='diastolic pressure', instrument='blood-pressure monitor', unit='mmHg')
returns 56 mmHg
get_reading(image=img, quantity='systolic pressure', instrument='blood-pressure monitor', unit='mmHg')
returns 172 mmHg
